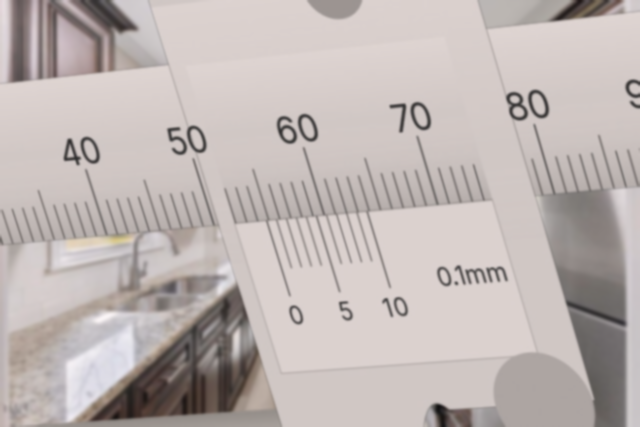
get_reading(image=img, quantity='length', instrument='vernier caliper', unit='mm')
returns 54.8 mm
